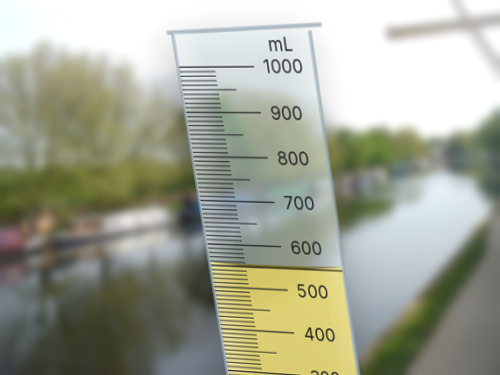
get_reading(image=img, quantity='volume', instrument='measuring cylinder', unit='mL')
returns 550 mL
